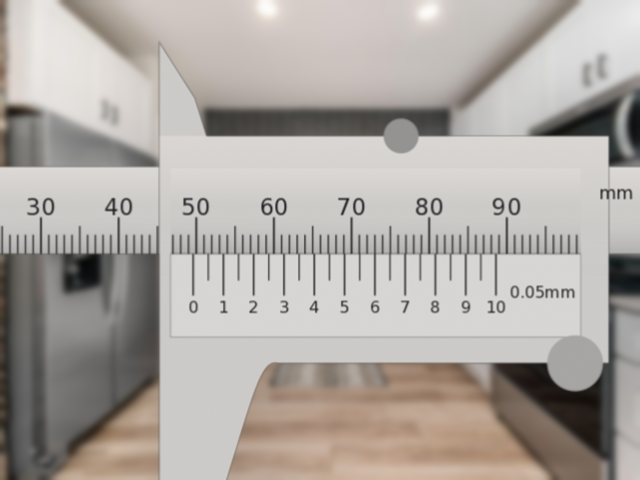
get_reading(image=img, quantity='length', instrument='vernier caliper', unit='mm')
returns 49.6 mm
